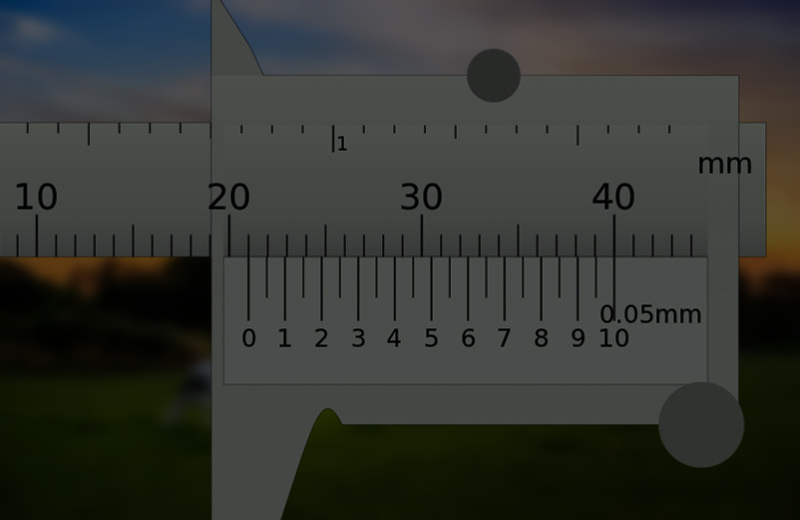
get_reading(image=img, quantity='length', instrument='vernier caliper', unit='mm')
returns 21.0 mm
